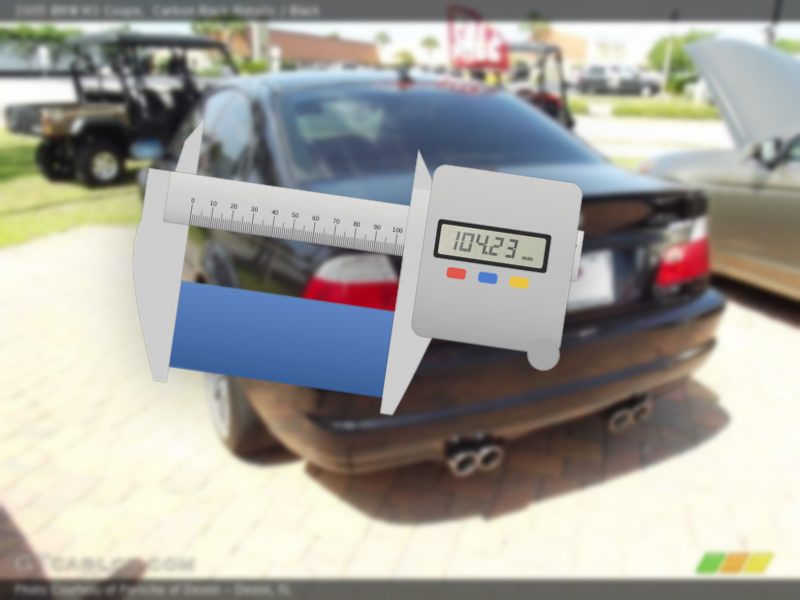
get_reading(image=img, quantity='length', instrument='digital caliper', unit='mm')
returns 104.23 mm
